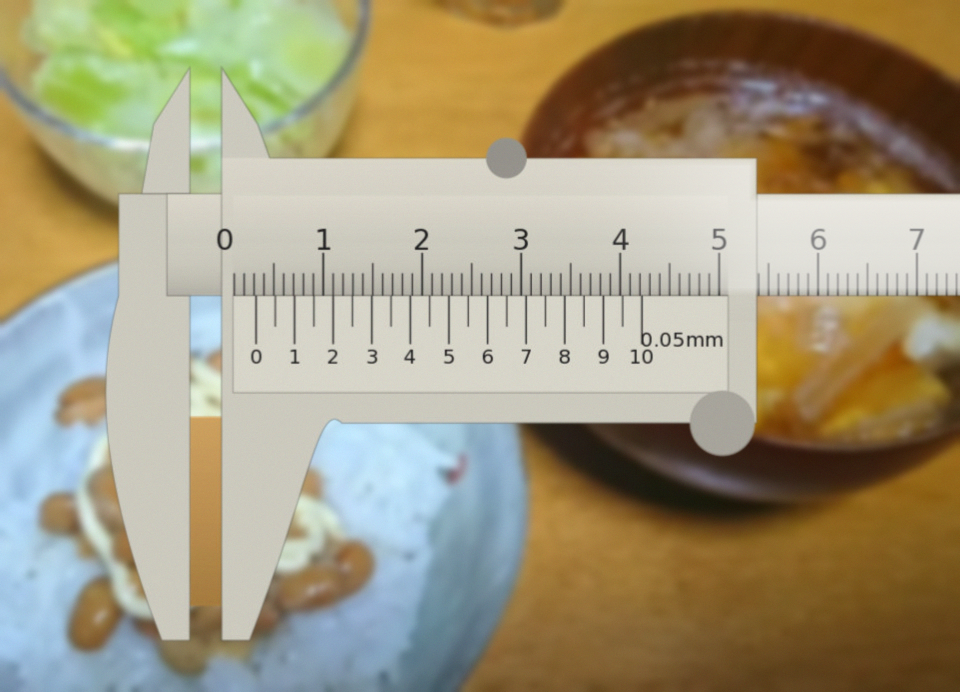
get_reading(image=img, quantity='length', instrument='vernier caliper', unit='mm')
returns 3.2 mm
